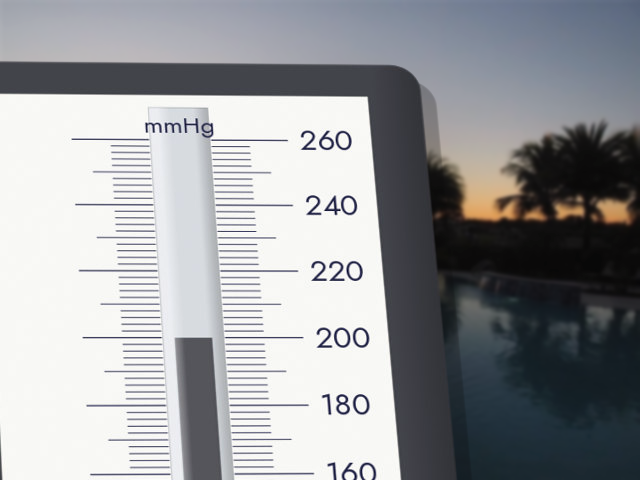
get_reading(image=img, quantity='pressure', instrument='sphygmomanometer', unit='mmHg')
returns 200 mmHg
